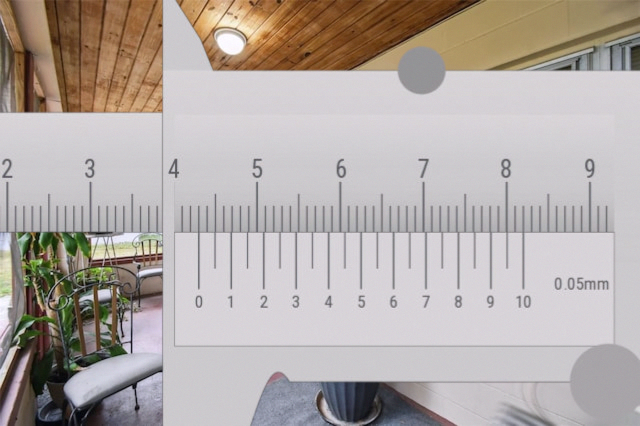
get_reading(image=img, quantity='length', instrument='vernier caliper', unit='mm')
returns 43.0 mm
